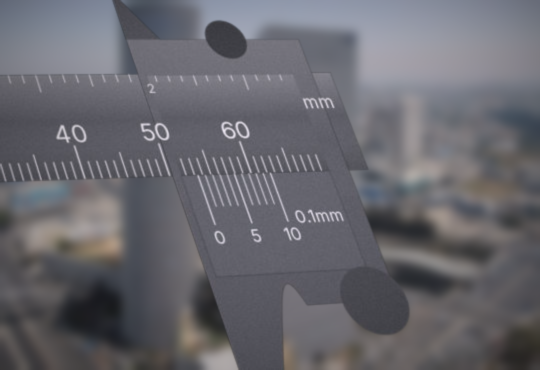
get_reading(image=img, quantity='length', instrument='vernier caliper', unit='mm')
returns 53.4 mm
